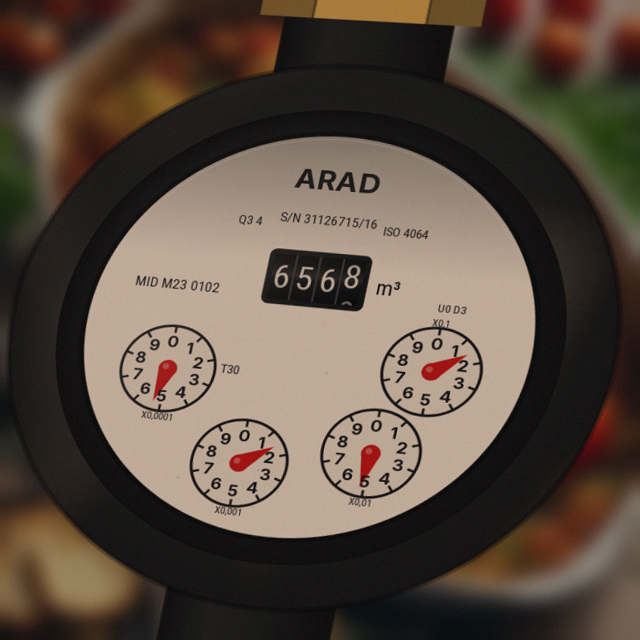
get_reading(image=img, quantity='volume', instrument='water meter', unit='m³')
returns 6568.1515 m³
